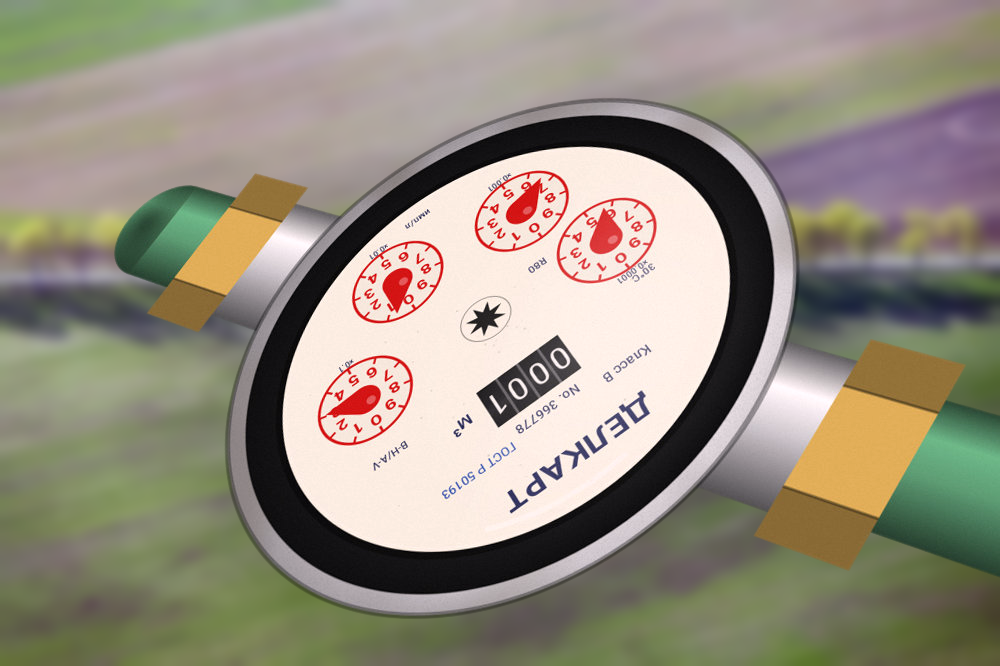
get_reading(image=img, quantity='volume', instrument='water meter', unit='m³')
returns 1.3065 m³
